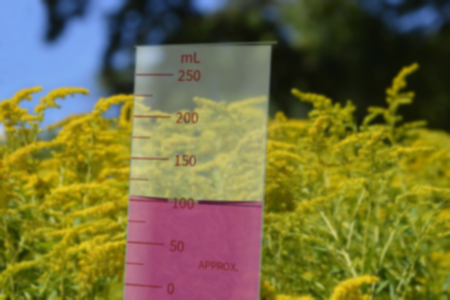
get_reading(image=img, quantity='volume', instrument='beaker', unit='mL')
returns 100 mL
